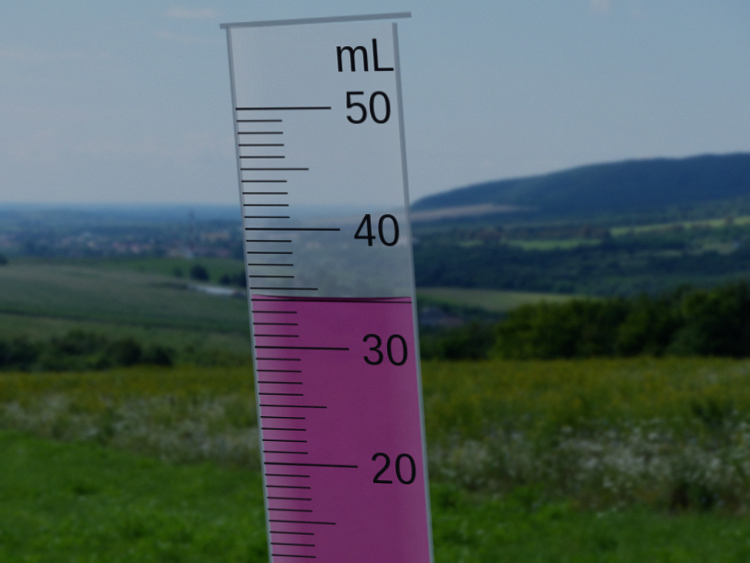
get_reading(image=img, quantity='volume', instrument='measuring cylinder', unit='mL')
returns 34 mL
